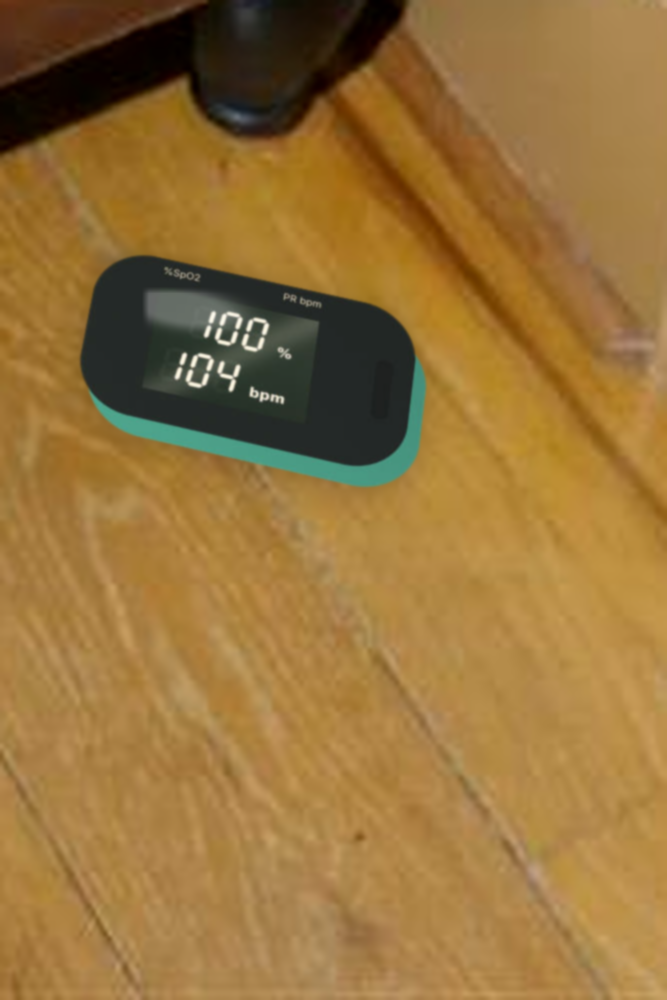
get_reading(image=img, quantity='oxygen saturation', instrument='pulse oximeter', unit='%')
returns 100 %
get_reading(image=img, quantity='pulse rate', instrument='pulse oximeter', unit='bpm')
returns 104 bpm
